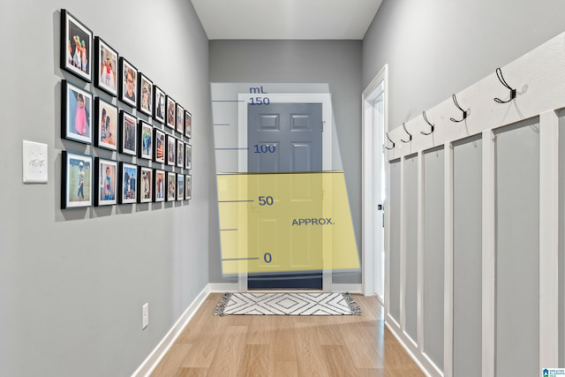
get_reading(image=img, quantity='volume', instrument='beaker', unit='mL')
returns 75 mL
